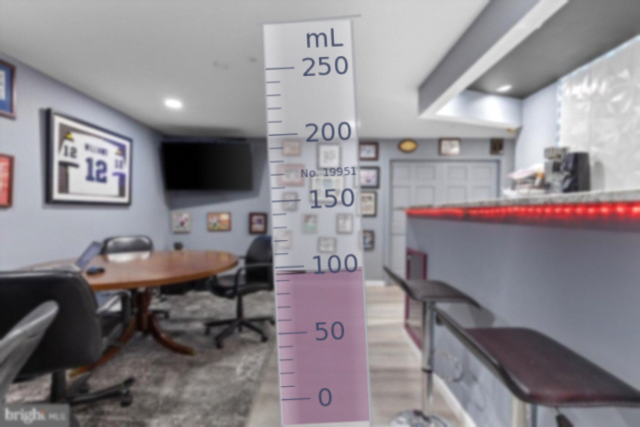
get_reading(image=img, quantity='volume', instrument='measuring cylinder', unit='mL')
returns 95 mL
